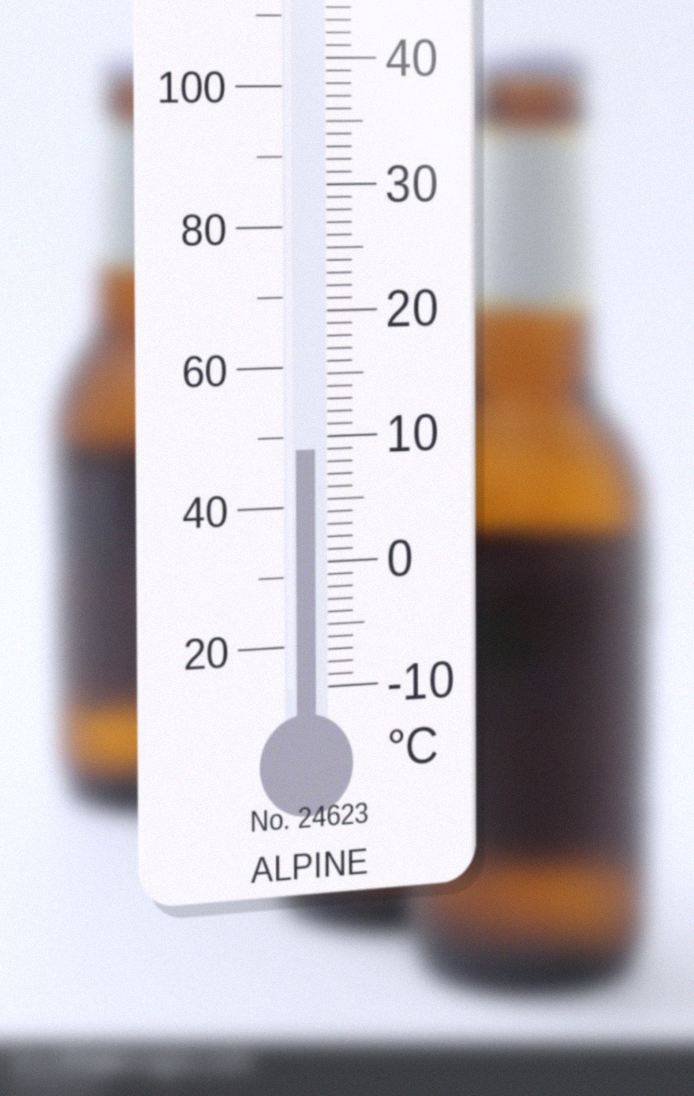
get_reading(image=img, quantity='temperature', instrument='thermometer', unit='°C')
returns 9 °C
